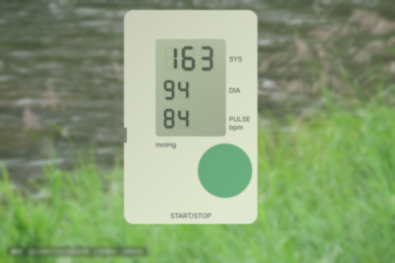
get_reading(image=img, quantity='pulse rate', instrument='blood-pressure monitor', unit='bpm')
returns 84 bpm
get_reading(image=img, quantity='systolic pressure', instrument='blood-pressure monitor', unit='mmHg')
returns 163 mmHg
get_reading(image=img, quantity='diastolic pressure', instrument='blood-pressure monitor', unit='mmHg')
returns 94 mmHg
